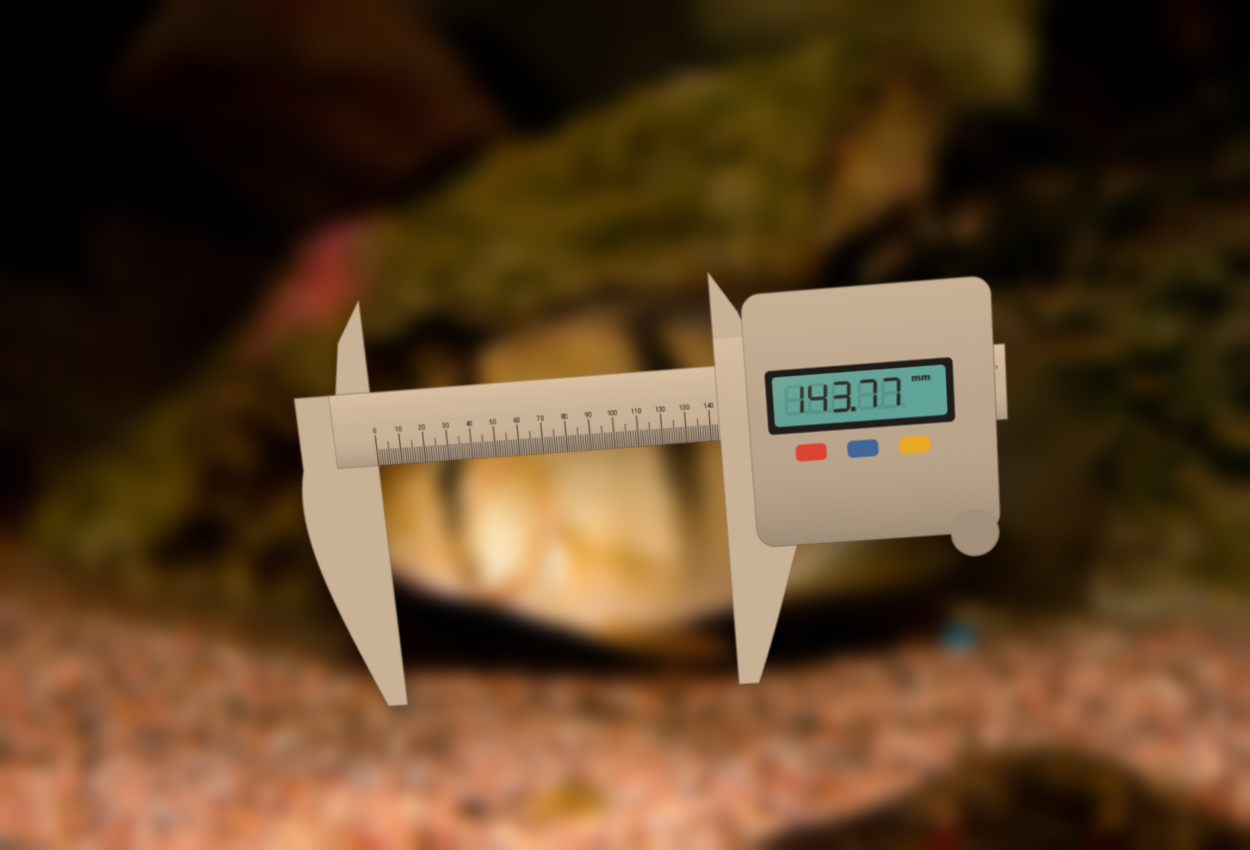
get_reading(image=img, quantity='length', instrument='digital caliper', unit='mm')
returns 143.77 mm
